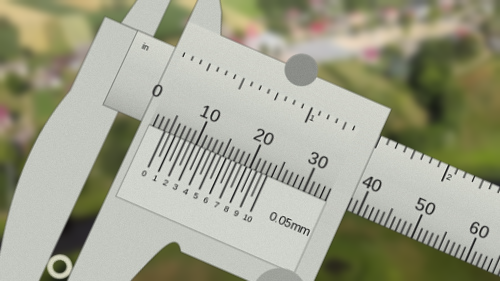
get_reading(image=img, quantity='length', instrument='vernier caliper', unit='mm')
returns 4.2 mm
